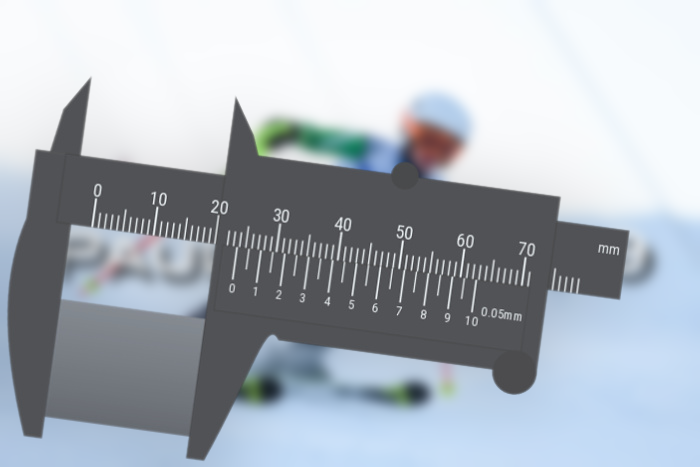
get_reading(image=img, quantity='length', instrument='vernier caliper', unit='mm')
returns 23.6 mm
